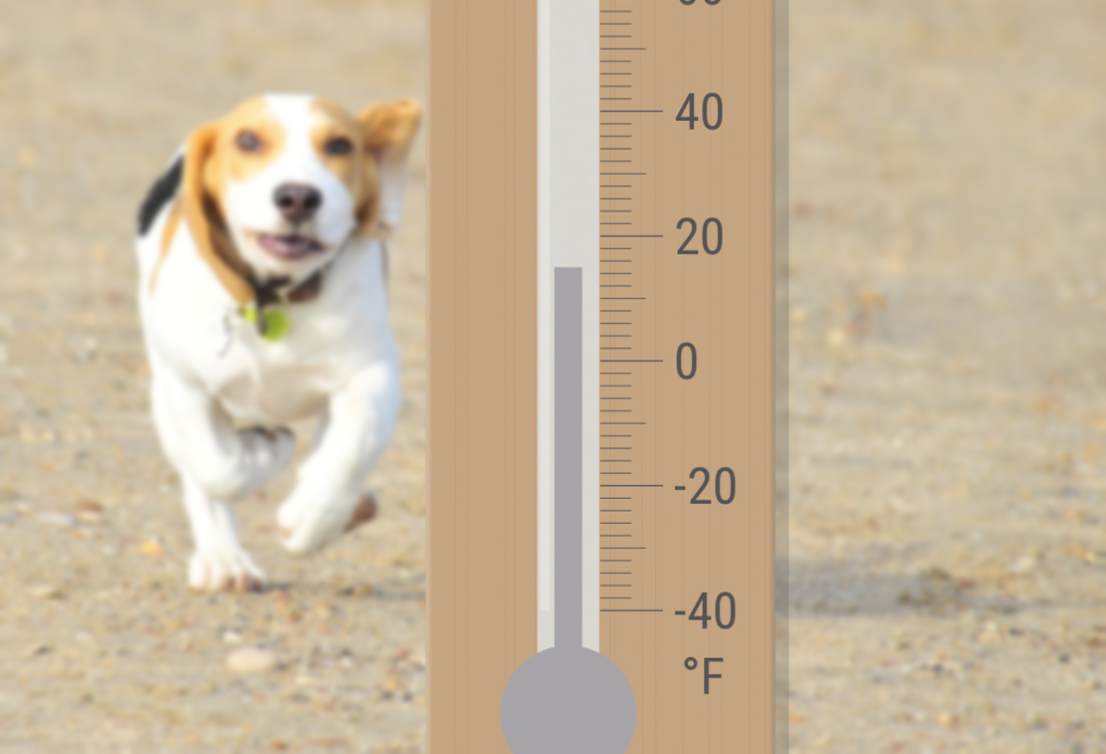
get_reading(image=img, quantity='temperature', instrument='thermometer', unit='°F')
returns 15 °F
